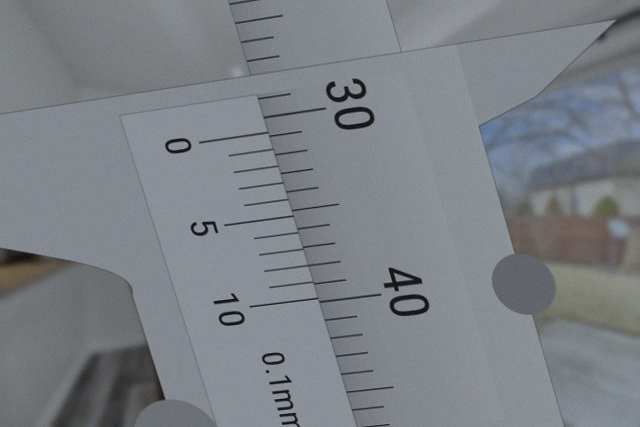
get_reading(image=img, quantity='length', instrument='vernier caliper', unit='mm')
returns 30.8 mm
